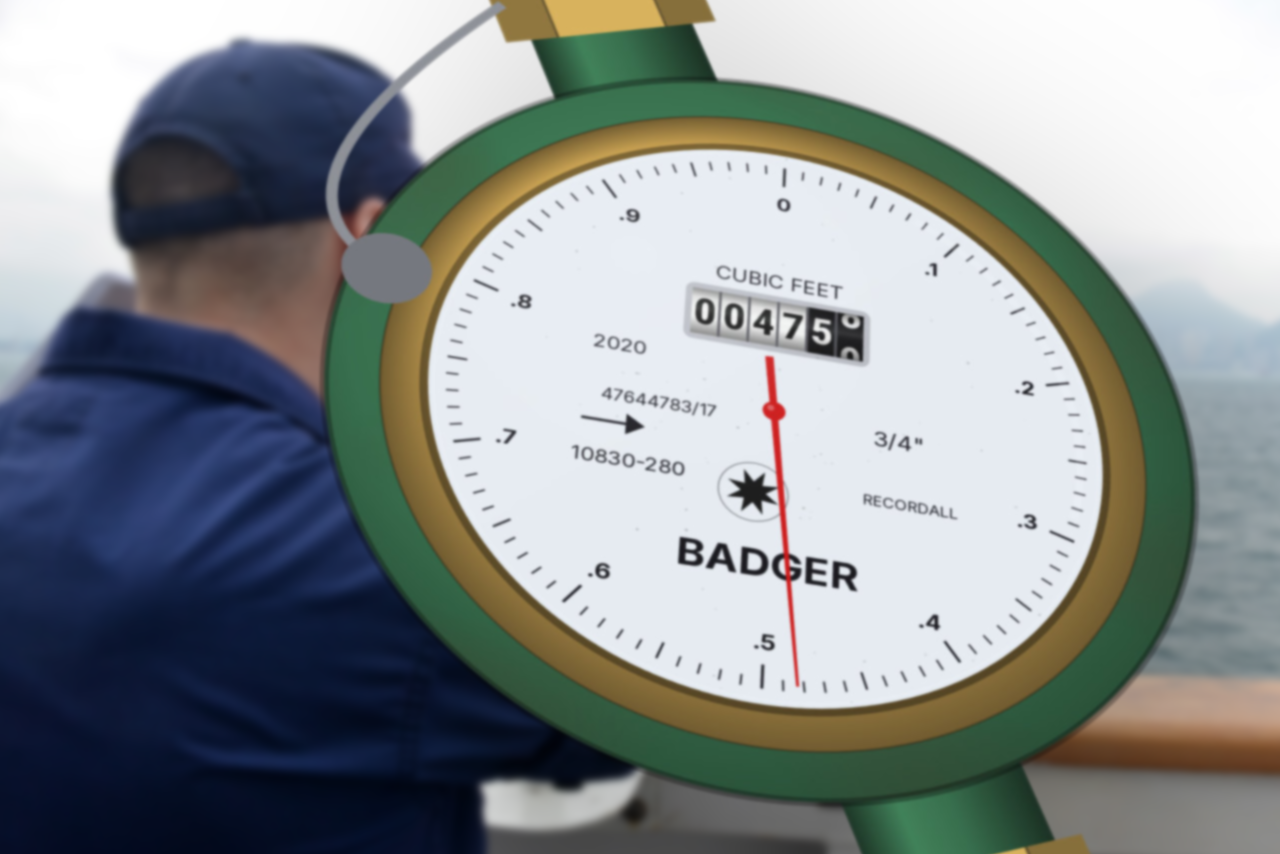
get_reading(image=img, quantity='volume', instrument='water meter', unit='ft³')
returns 4758.48 ft³
